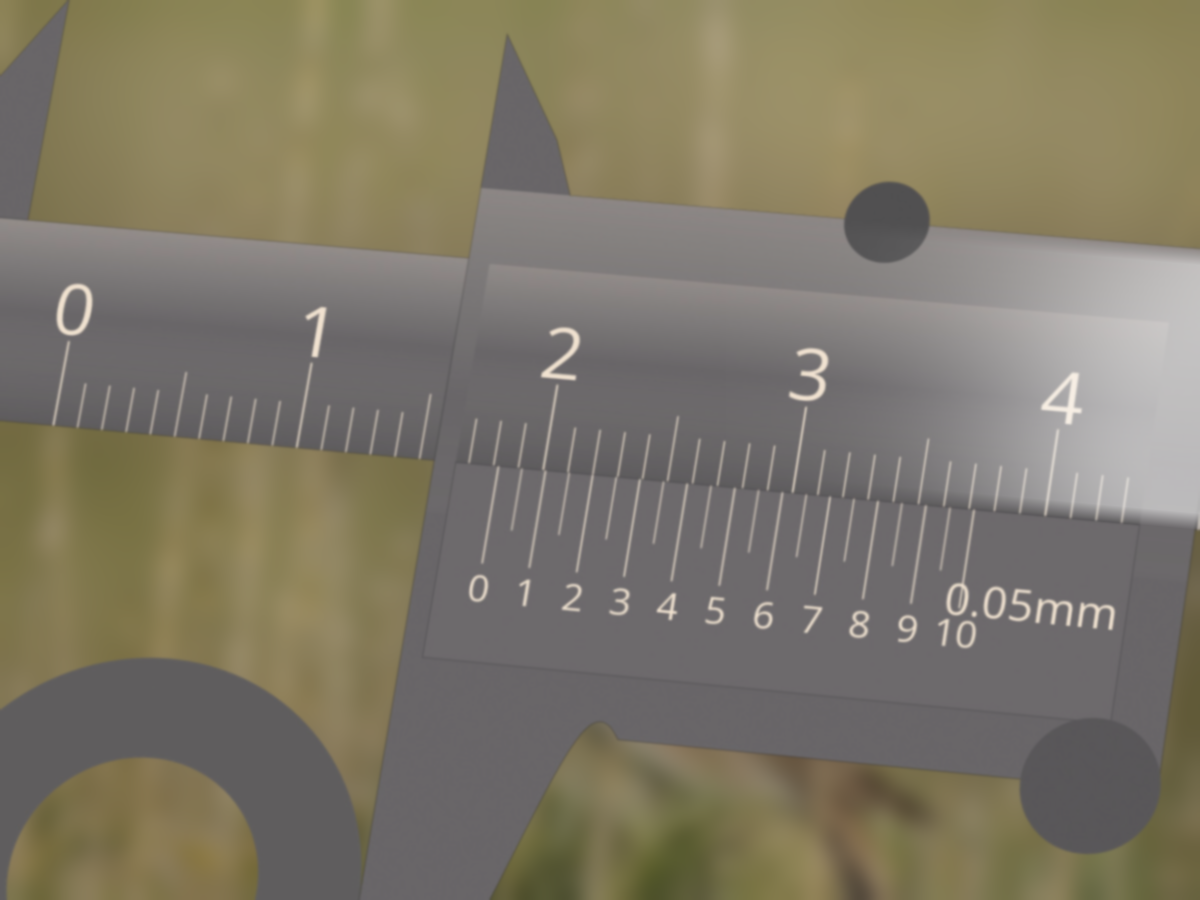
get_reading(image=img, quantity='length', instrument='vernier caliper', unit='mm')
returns 18.2 mm
